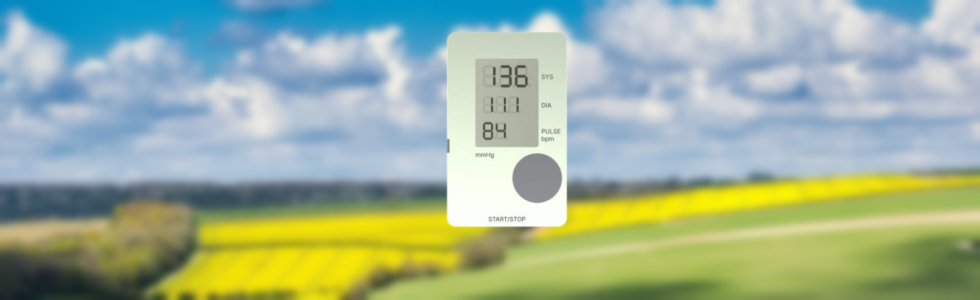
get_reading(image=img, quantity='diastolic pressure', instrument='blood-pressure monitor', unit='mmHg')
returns 111 mmHg
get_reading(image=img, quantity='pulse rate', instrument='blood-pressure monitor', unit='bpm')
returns 84 bpm
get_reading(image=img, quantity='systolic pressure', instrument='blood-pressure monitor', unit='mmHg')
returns 136 mmHg
